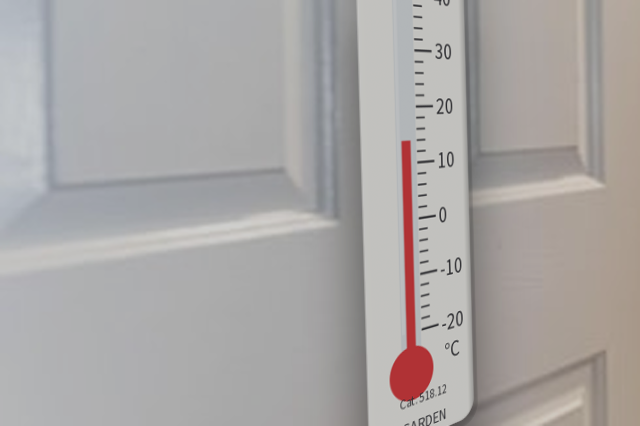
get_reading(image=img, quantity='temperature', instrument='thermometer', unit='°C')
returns 14 °C
